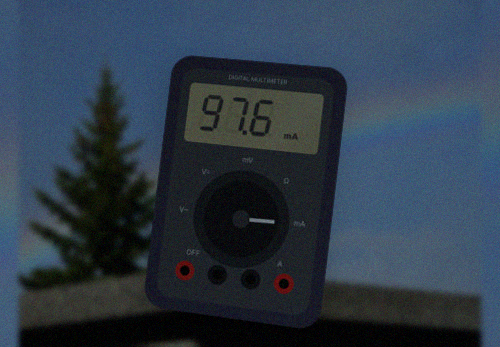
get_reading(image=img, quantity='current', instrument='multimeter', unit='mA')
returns 97.6 mA
